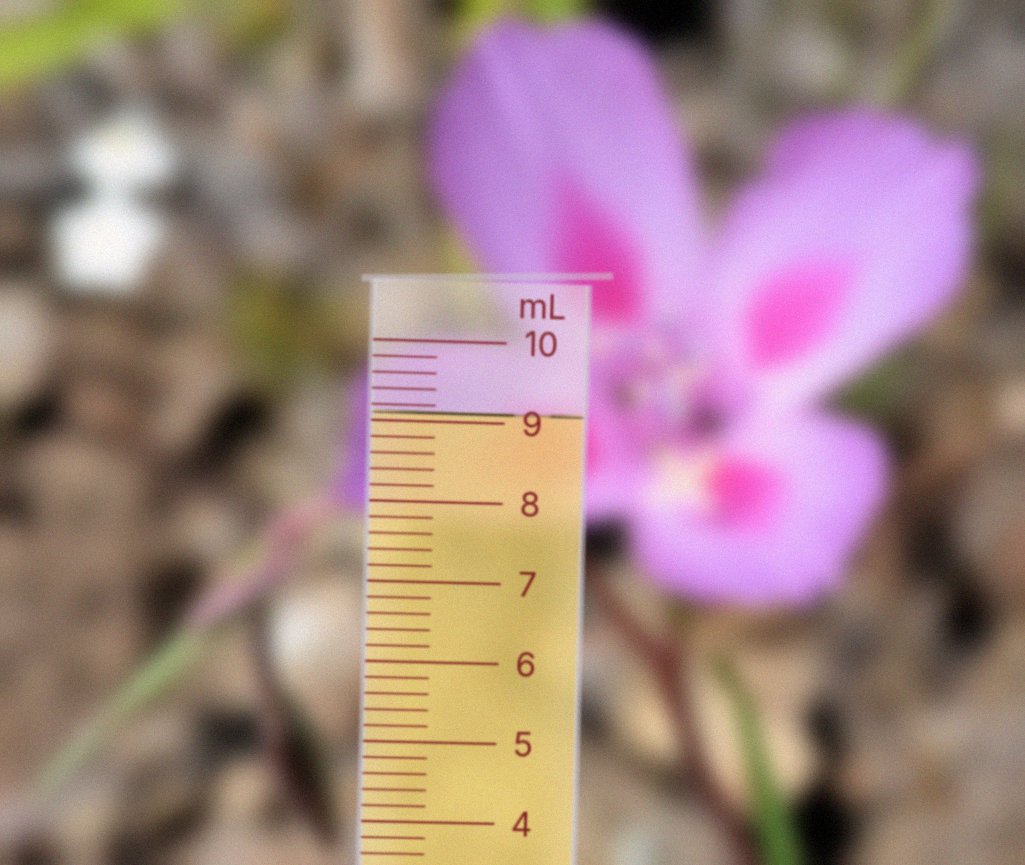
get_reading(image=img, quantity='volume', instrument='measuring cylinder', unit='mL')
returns 9.1 mL
